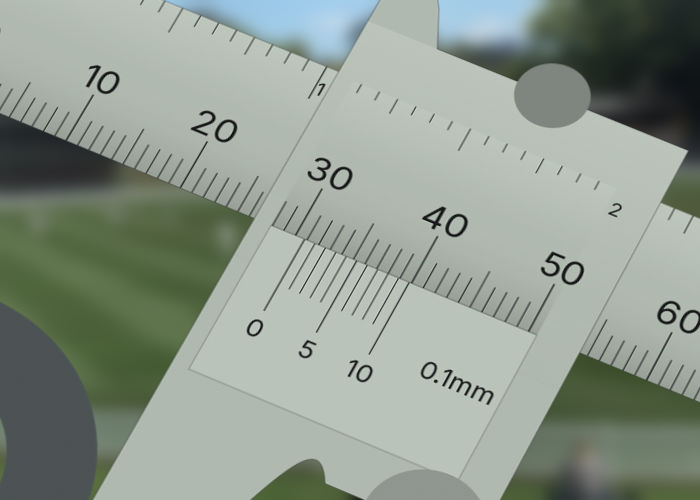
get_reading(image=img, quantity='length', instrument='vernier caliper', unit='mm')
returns 30.8 mm
